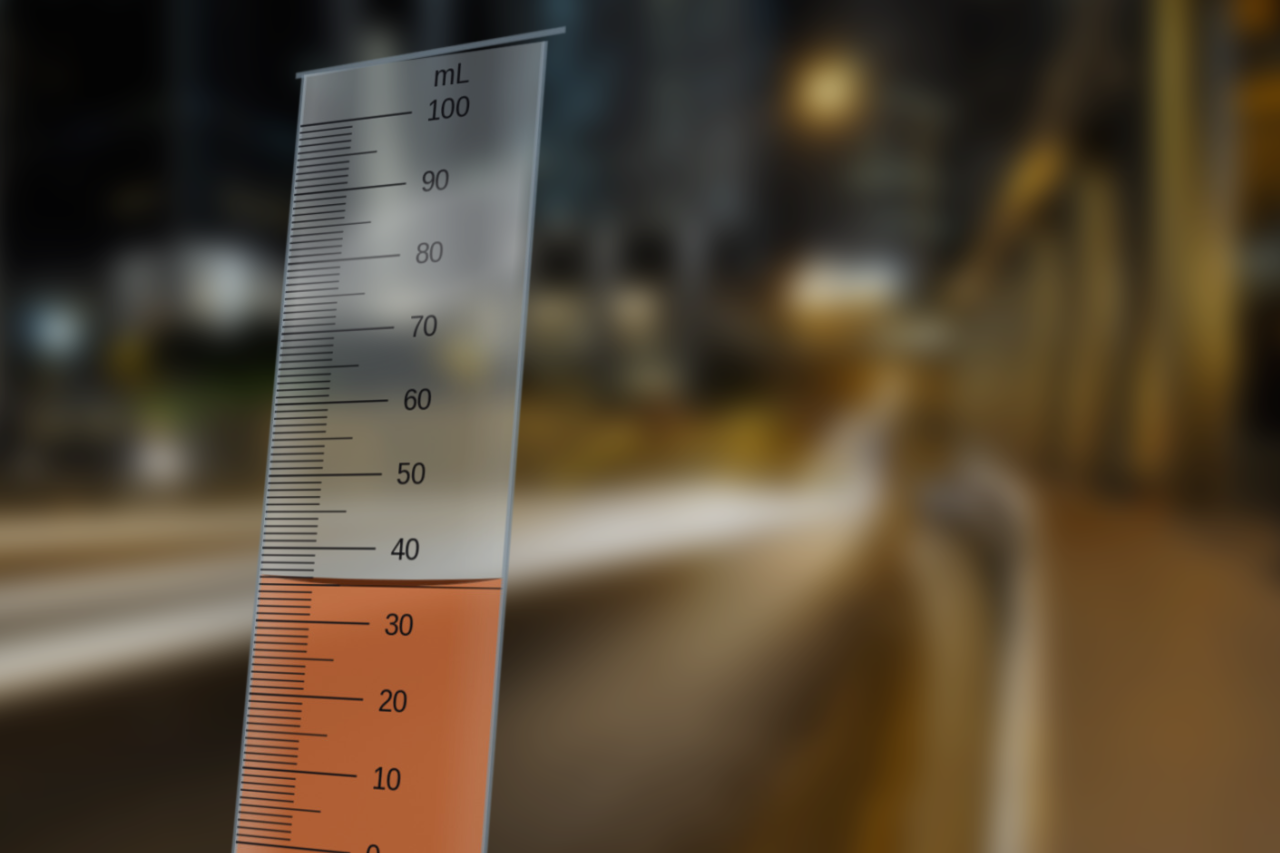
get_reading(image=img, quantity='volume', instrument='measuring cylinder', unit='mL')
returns 35 mL
